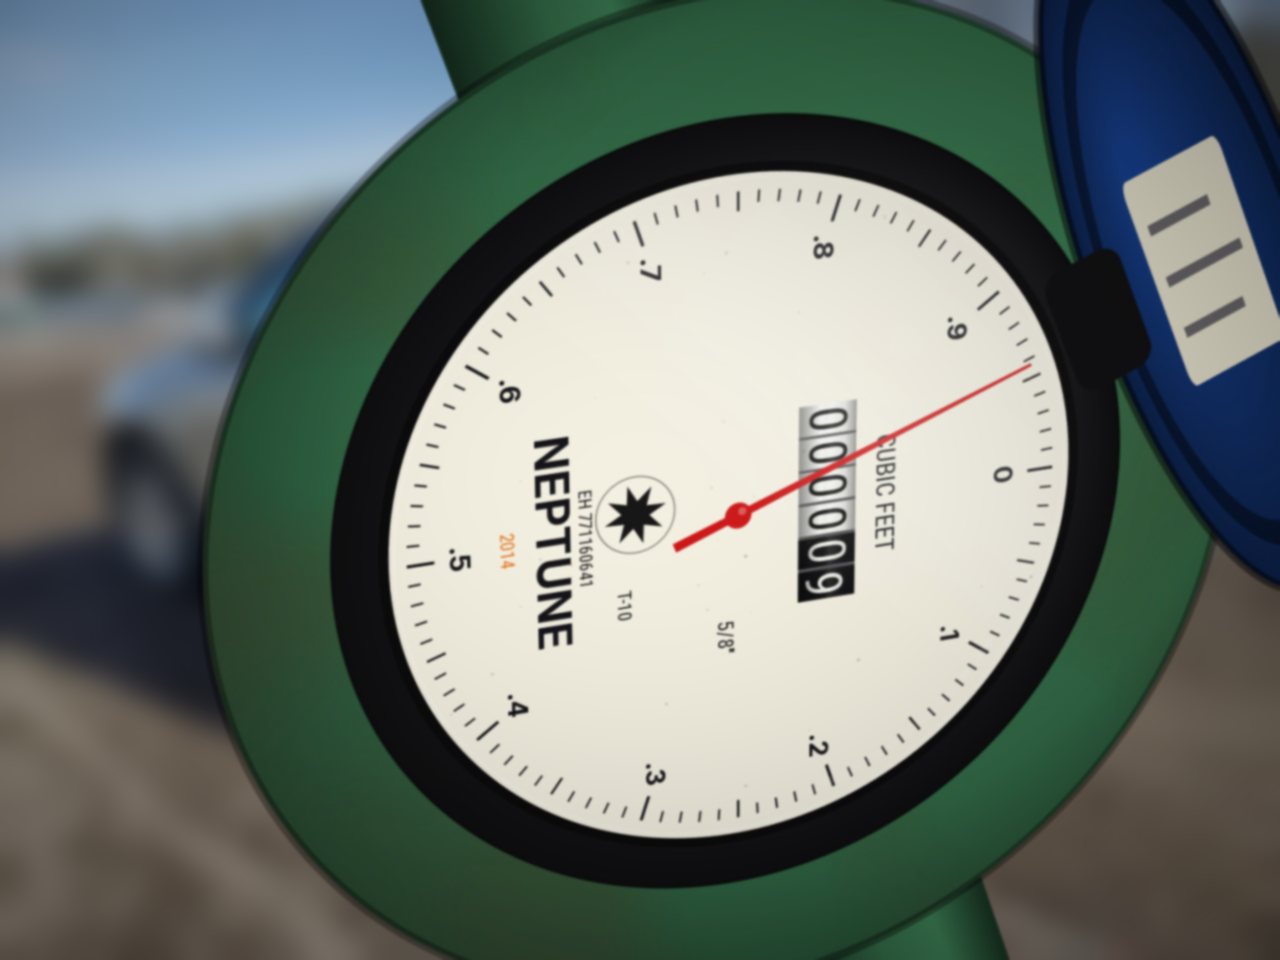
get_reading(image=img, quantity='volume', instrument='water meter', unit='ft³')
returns 8.94 ft³
